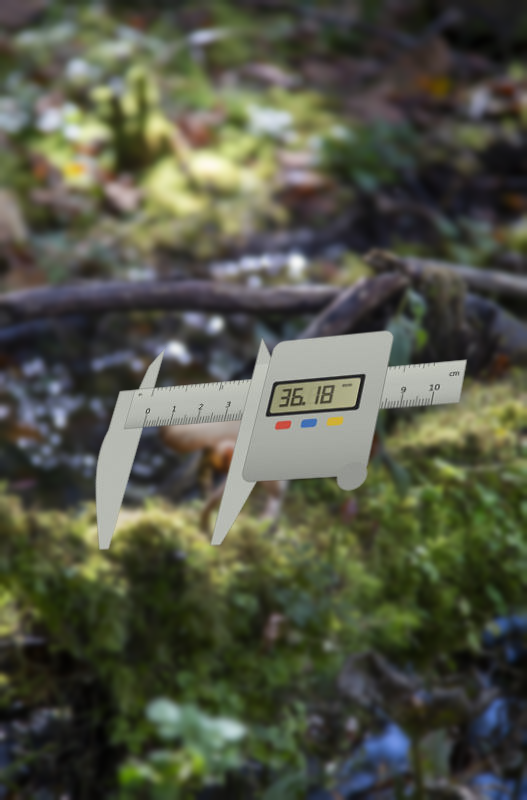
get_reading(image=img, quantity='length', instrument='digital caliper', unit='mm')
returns 36.18 mm
